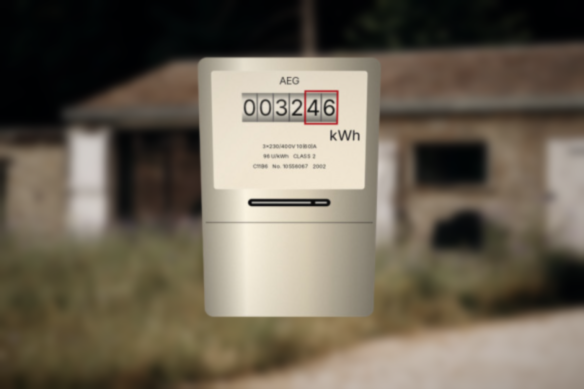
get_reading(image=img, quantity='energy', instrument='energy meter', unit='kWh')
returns 32.46 kWh
